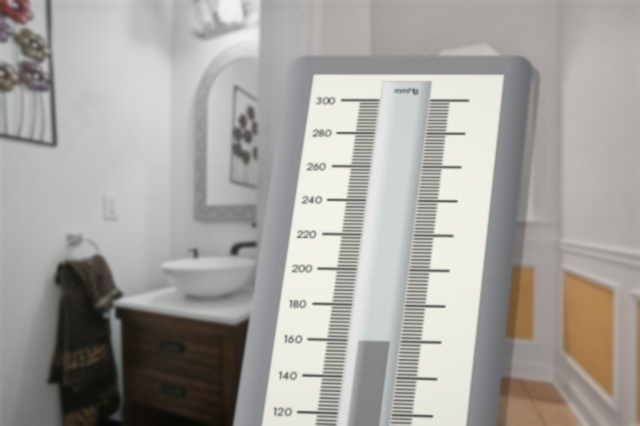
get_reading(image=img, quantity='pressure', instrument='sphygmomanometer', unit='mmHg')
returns 160 mmHg
